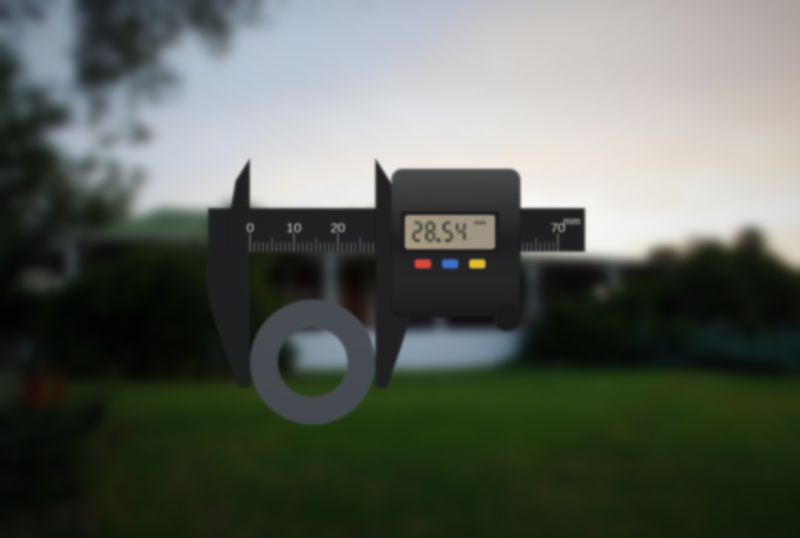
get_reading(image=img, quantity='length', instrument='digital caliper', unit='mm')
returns 28.54 mm
